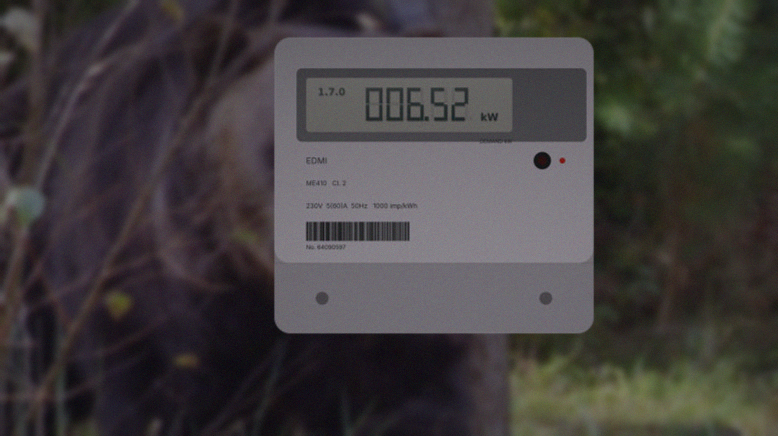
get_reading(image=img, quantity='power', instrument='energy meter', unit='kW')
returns 6.52 kW
